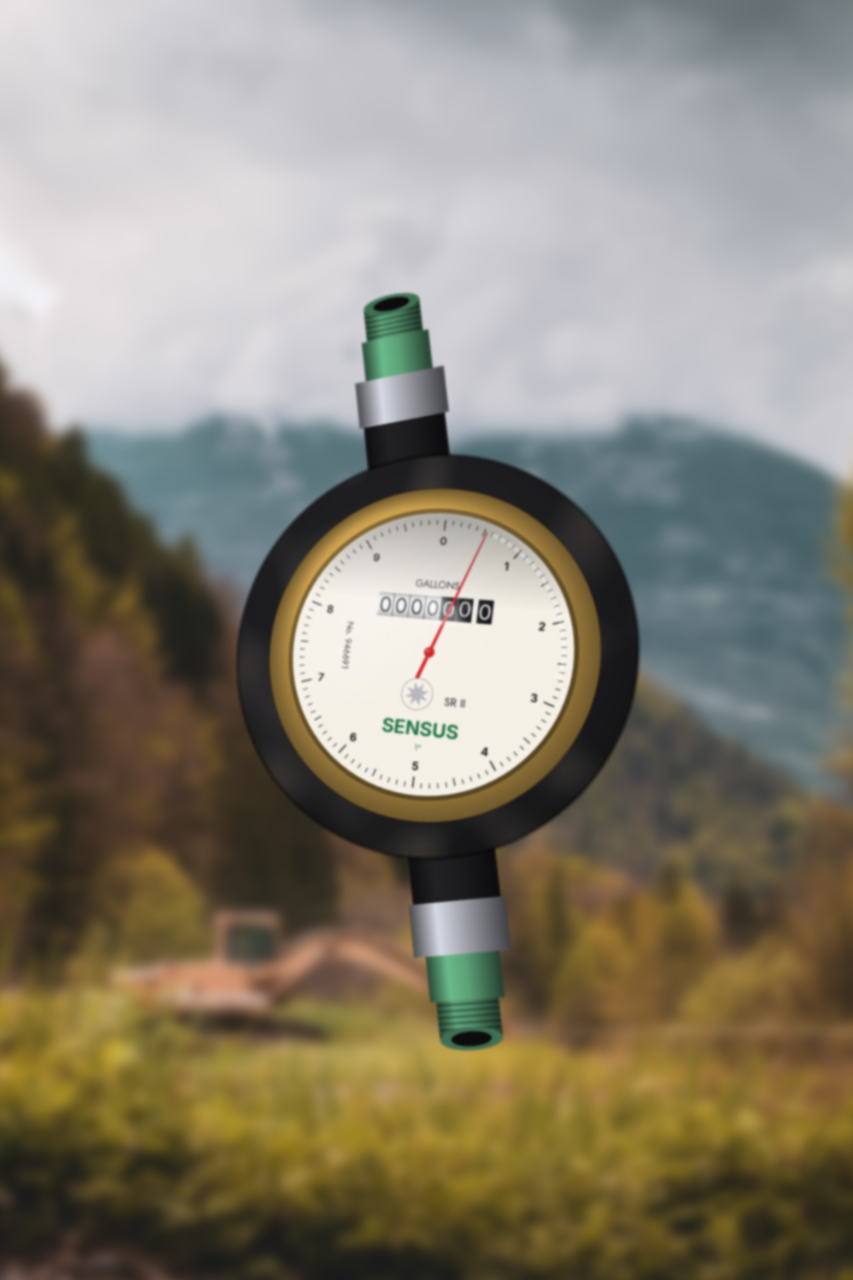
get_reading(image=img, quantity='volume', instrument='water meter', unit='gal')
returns 0.5 gal
